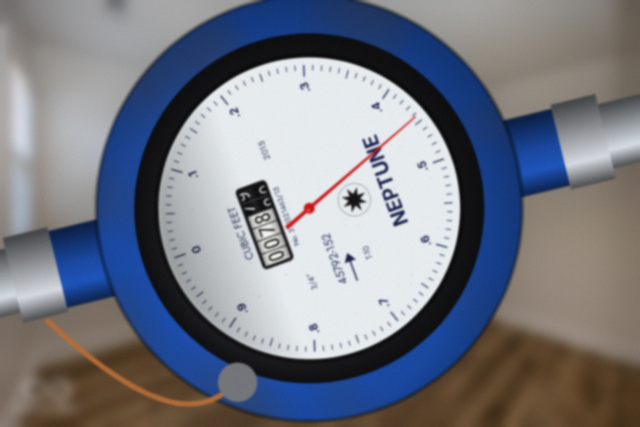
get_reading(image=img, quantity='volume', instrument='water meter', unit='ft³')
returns 7879.44 ft³
